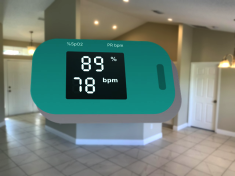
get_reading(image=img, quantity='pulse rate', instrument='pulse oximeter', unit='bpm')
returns 78 bpm
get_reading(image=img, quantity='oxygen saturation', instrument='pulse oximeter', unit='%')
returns 89 %
